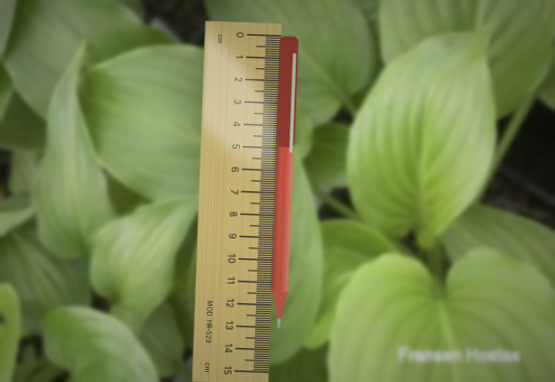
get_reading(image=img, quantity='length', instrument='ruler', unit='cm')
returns 13 cm
